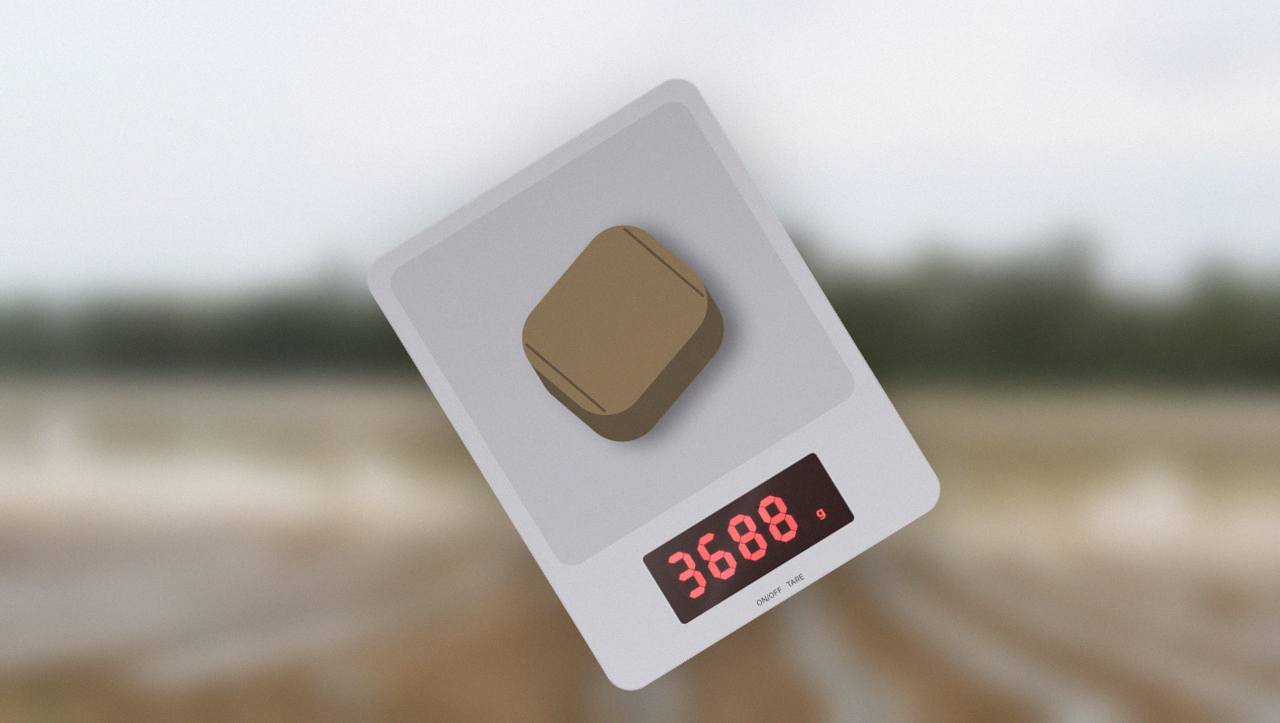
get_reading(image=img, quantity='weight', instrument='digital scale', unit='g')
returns 3688 g
